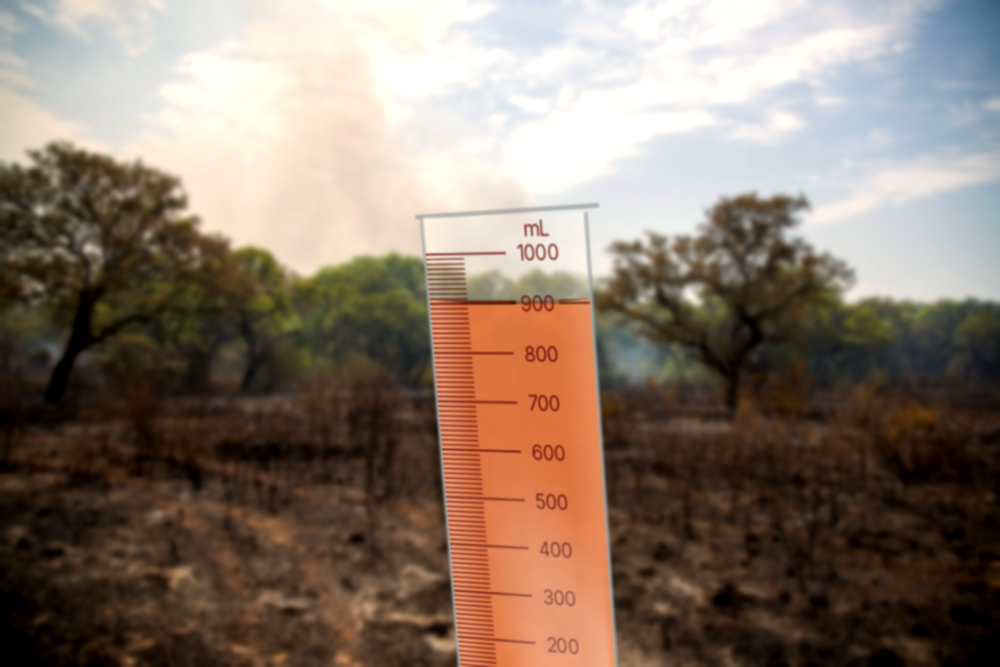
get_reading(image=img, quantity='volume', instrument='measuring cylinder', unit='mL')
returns 900 mL
